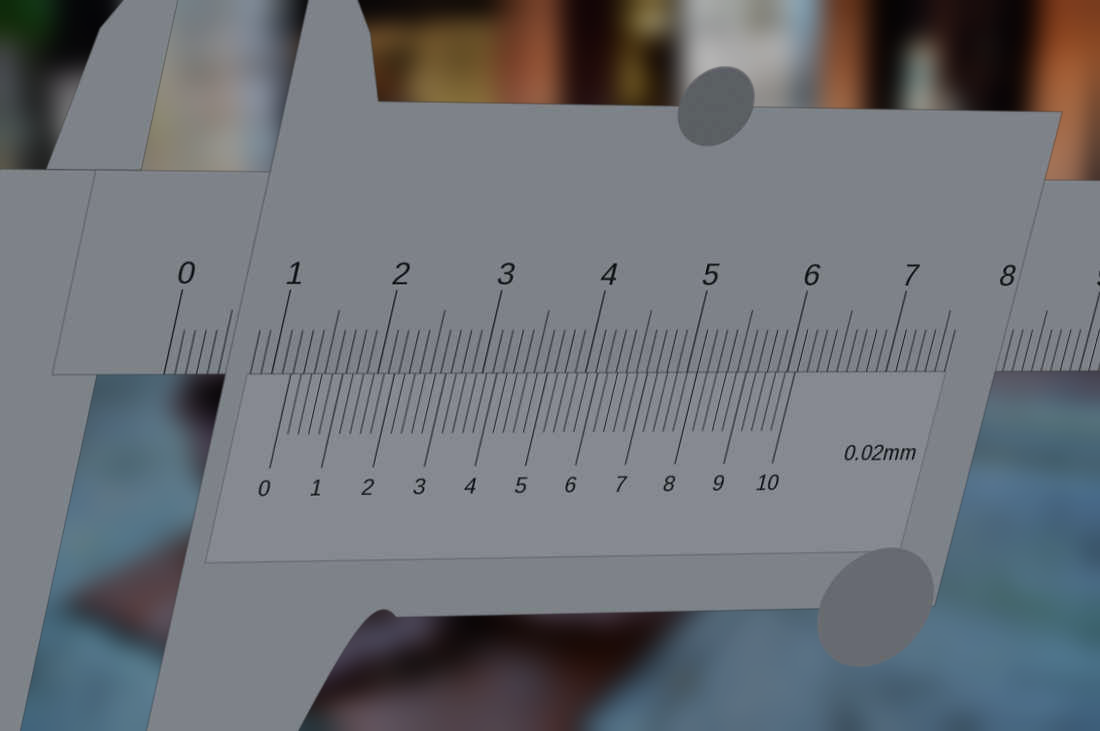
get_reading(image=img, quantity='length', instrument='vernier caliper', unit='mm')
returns 11.8 mm
